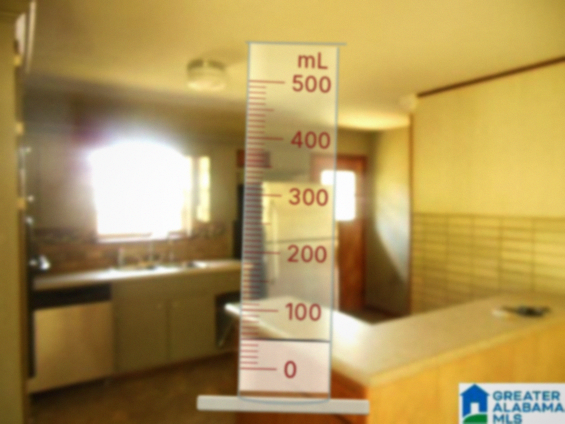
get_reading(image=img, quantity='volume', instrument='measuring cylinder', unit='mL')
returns 50 mL
